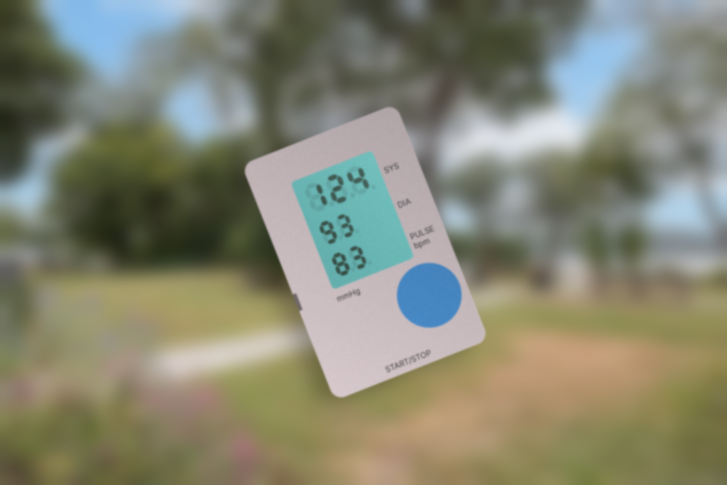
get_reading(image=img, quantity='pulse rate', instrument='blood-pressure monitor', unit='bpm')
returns 83 bpm
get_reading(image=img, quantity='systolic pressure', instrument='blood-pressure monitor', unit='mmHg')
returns 124 mmHg
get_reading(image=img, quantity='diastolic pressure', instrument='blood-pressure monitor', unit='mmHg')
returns 93 mmHg
